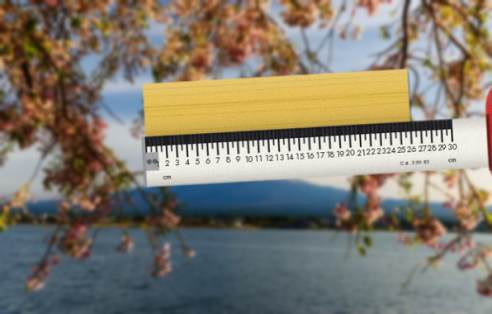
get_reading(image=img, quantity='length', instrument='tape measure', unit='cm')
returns 26 cm
